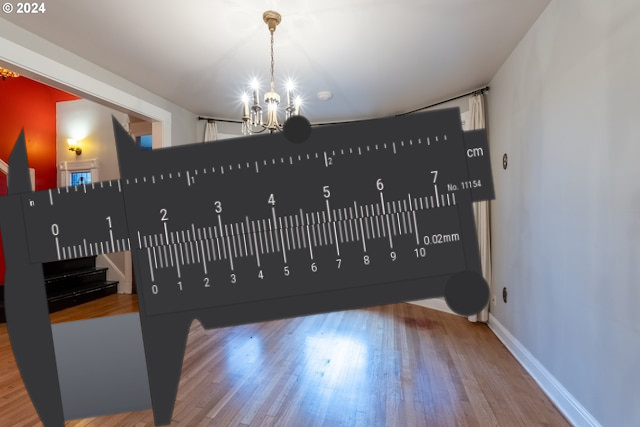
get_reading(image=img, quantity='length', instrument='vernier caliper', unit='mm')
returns 16.4 mm
